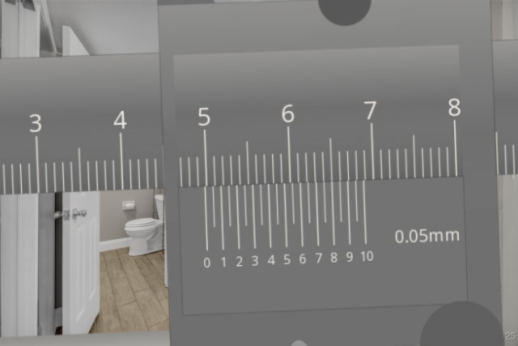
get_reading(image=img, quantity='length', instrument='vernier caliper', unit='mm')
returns 49.8 mm
